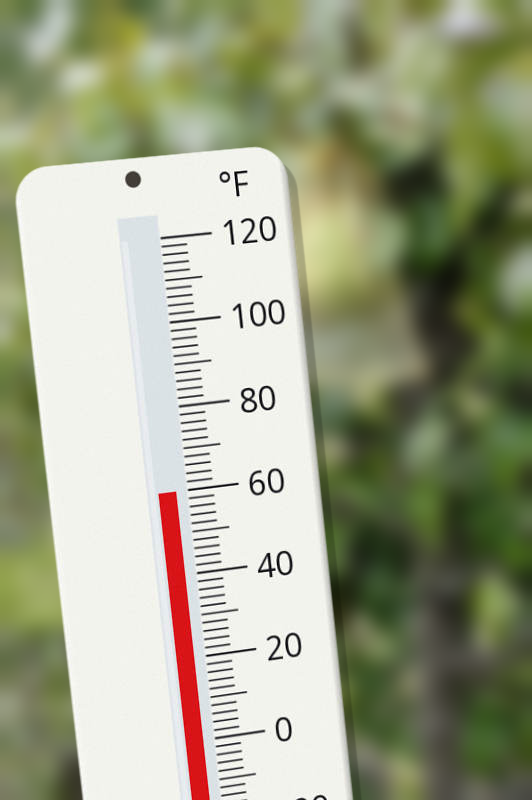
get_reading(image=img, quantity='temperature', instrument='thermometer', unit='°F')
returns 60 °F
